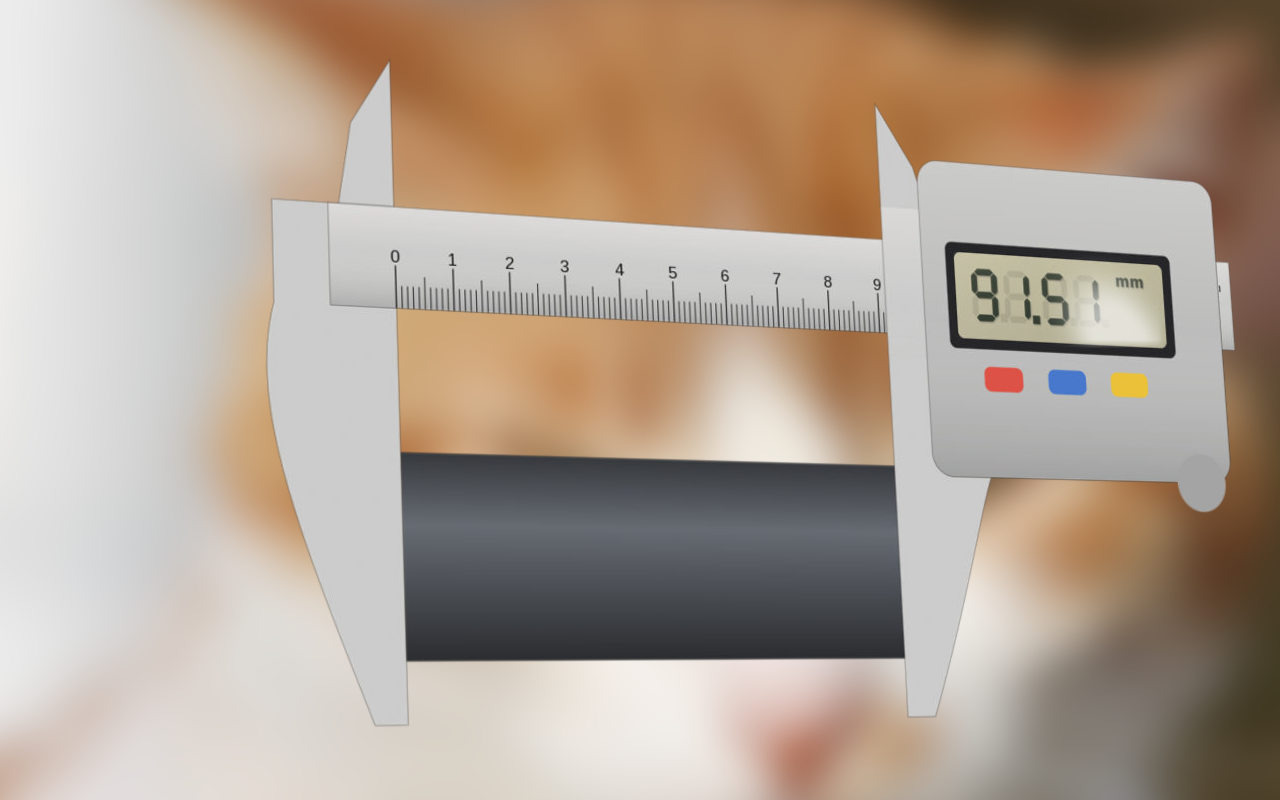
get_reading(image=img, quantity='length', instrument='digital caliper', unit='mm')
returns 91.51 mm
